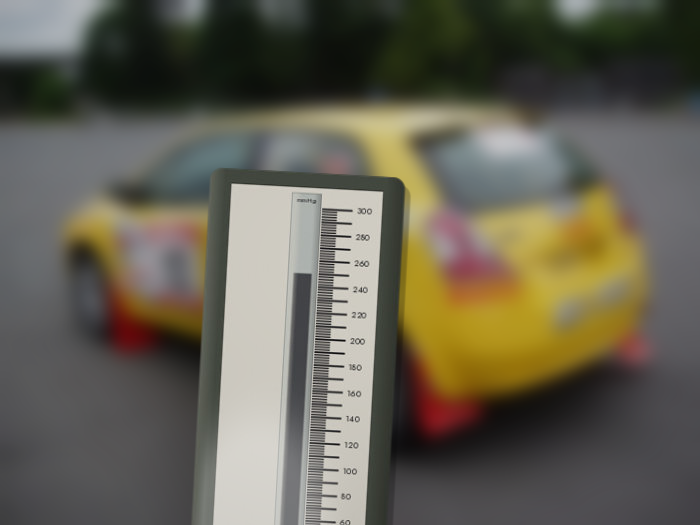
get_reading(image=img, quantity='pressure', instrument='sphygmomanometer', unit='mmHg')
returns 250 mmHg
